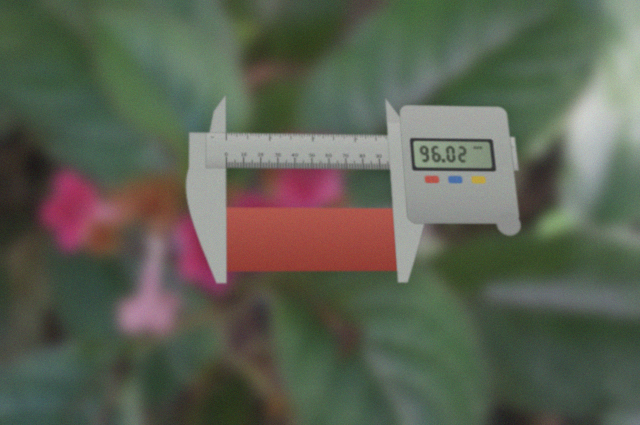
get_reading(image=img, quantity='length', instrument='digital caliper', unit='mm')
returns 96.02 mm
